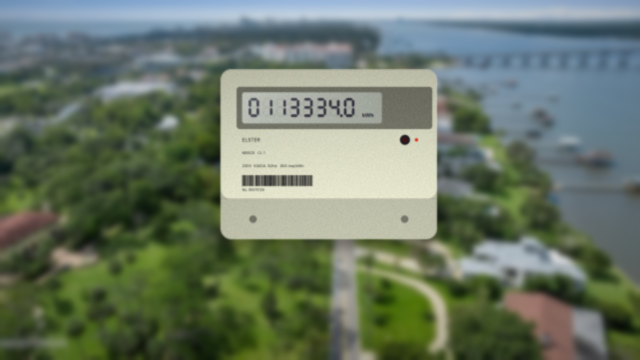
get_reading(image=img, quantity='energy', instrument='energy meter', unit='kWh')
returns 113334.0 kWh
